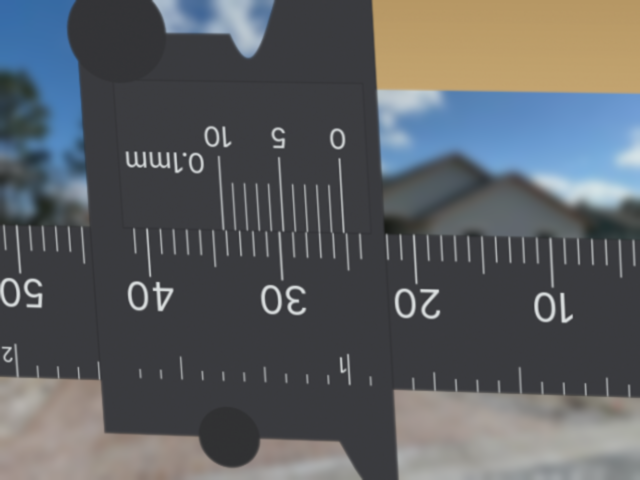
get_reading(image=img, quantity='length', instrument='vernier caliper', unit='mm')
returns 25.2 mm
